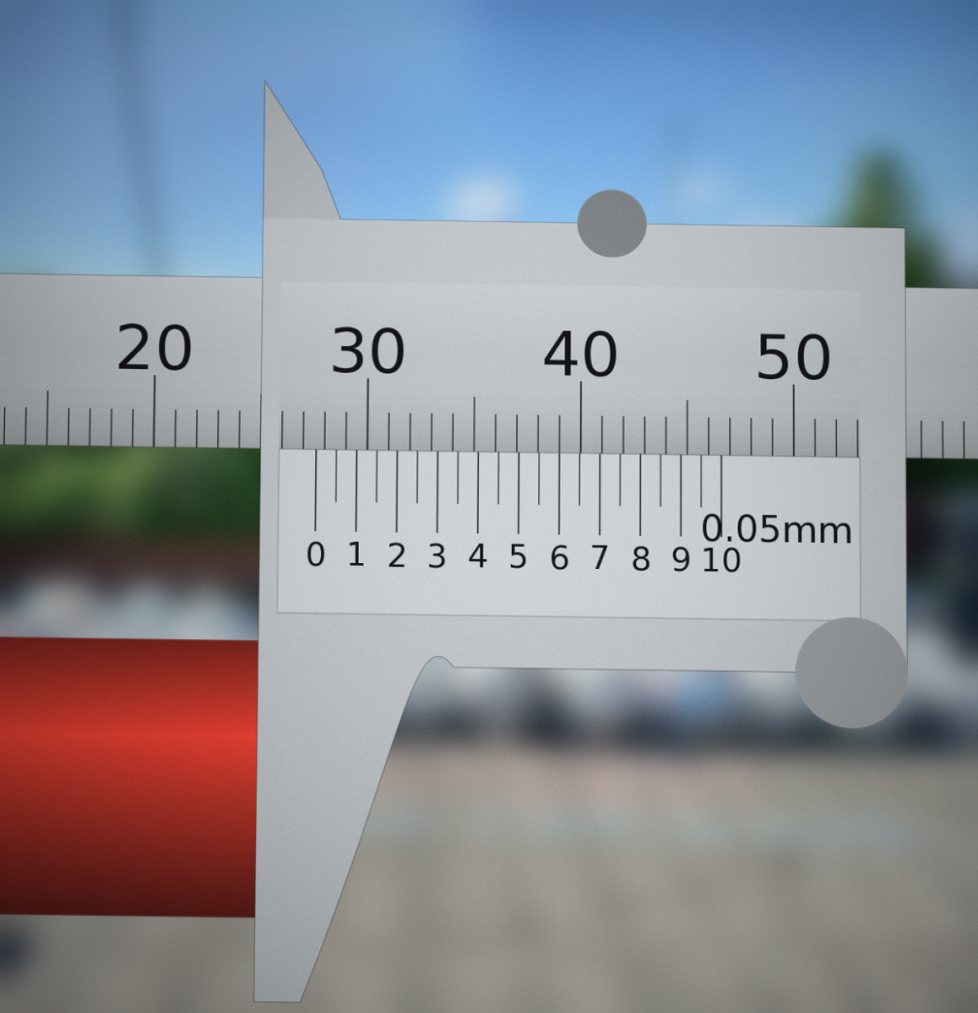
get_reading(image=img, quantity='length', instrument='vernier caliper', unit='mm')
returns 27.60 mm
